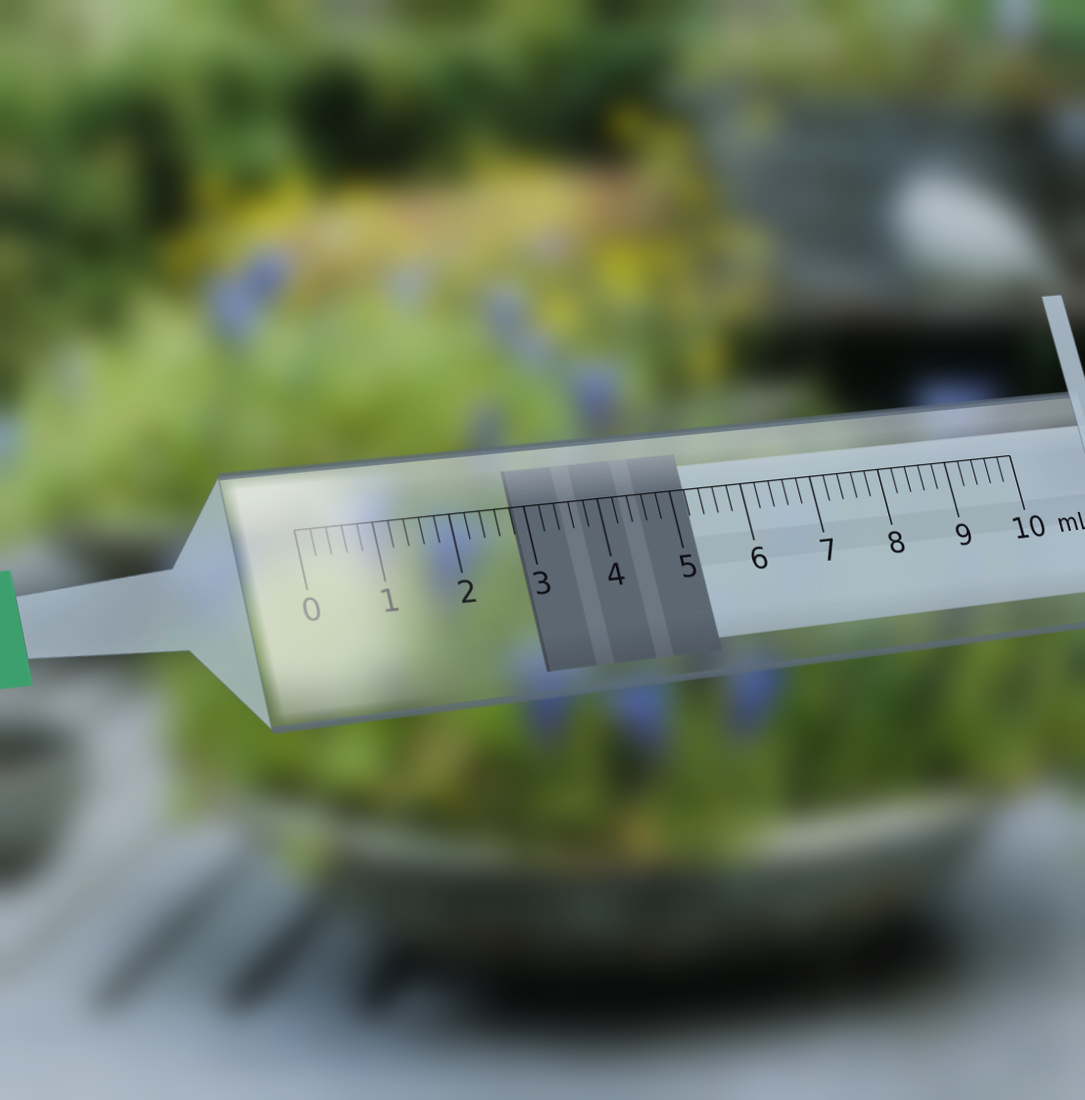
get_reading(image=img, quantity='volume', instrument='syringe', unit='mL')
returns 2.8 mL
